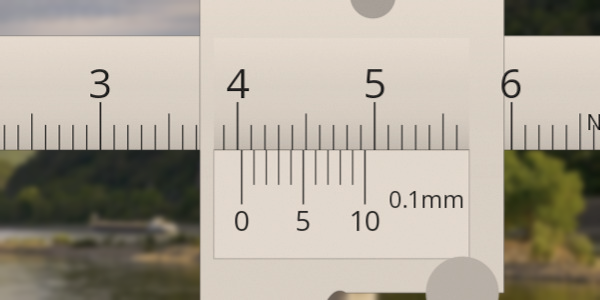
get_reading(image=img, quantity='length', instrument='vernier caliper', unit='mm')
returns 40.3 mm
